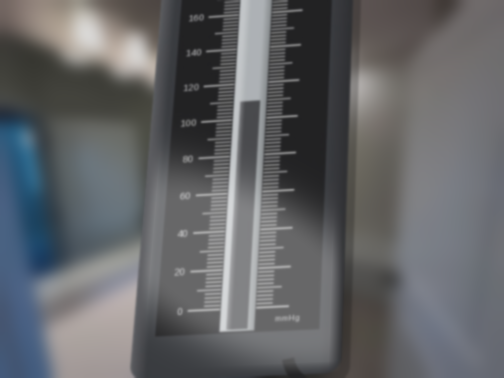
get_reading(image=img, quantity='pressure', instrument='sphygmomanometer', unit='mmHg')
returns 110 mmHg
